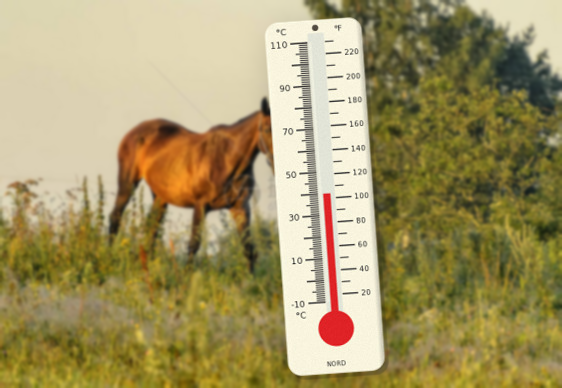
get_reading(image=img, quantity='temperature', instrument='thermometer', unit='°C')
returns 40 °C
